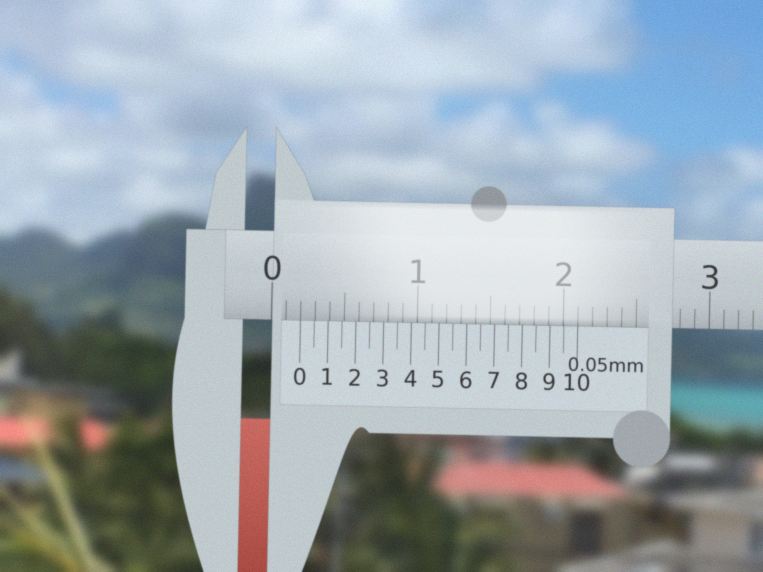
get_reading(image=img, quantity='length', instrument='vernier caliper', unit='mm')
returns 2.0 mm
